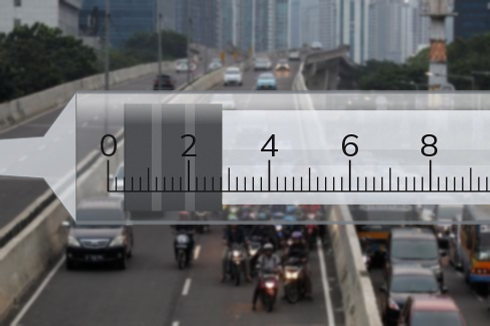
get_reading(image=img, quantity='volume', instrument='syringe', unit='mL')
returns 0.4 mL
